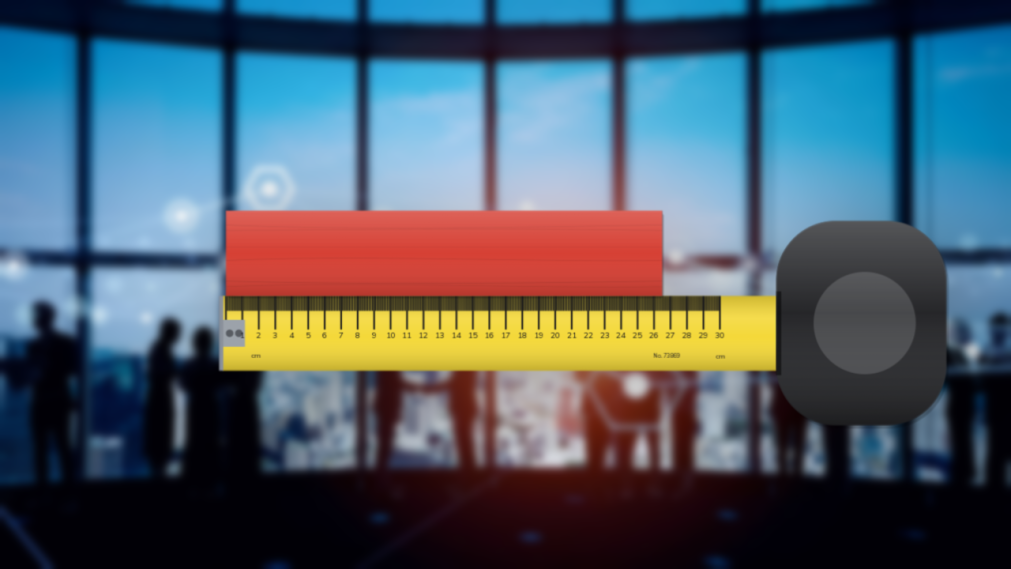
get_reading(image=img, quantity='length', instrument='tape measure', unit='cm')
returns 26.5 cm
